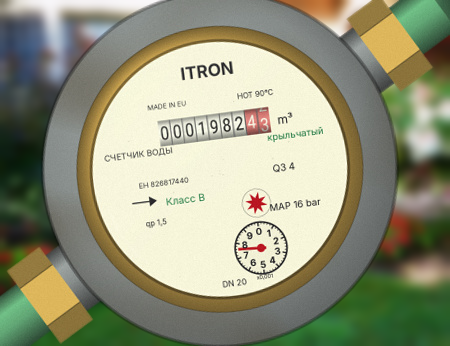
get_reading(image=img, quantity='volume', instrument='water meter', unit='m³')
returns 1982.427 m³
